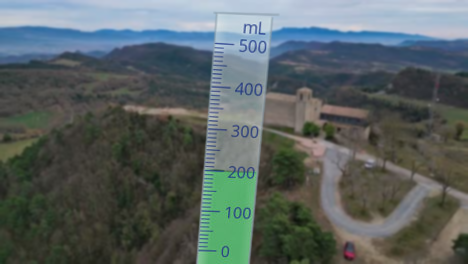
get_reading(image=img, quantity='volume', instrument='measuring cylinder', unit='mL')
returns 200 mL
